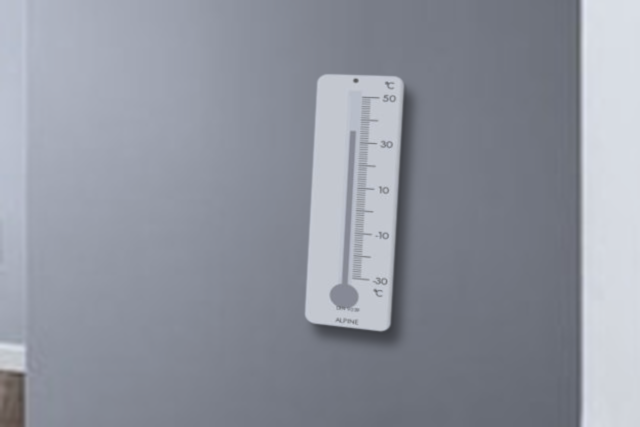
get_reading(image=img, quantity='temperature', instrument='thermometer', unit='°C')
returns 35 °C
